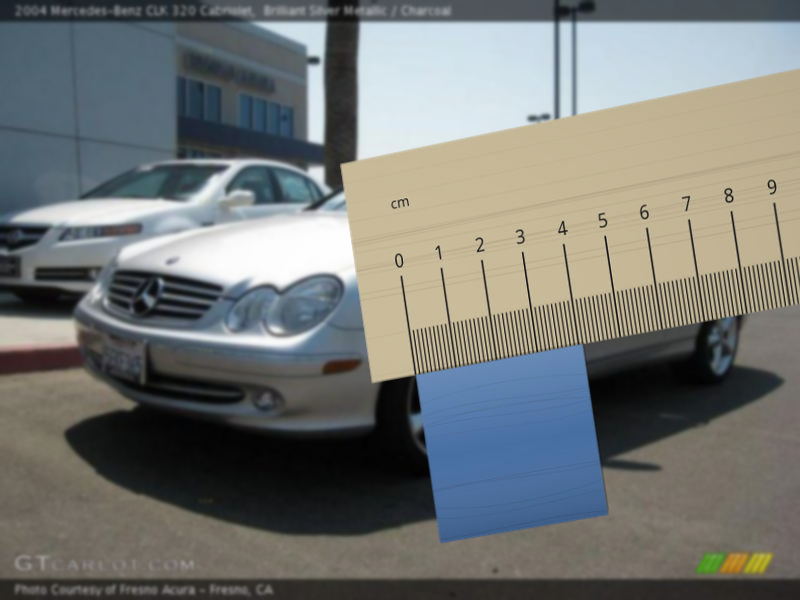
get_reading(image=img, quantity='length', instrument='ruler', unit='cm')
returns 4.1 cm
